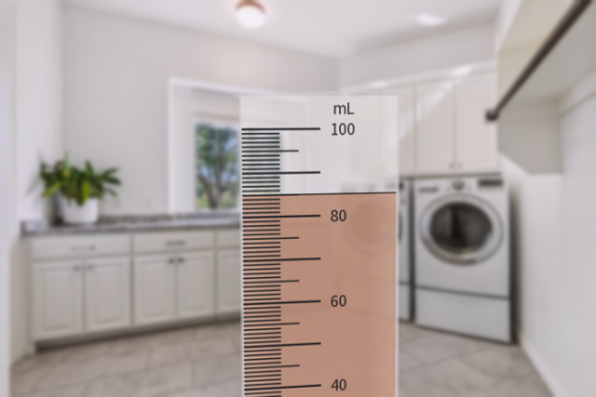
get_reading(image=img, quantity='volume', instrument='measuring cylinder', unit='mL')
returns 85 mL
